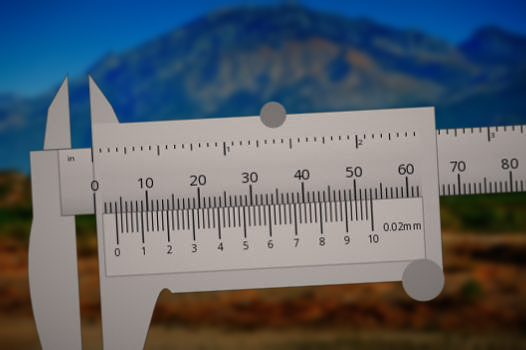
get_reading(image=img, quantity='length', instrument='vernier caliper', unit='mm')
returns 4.0 mm
